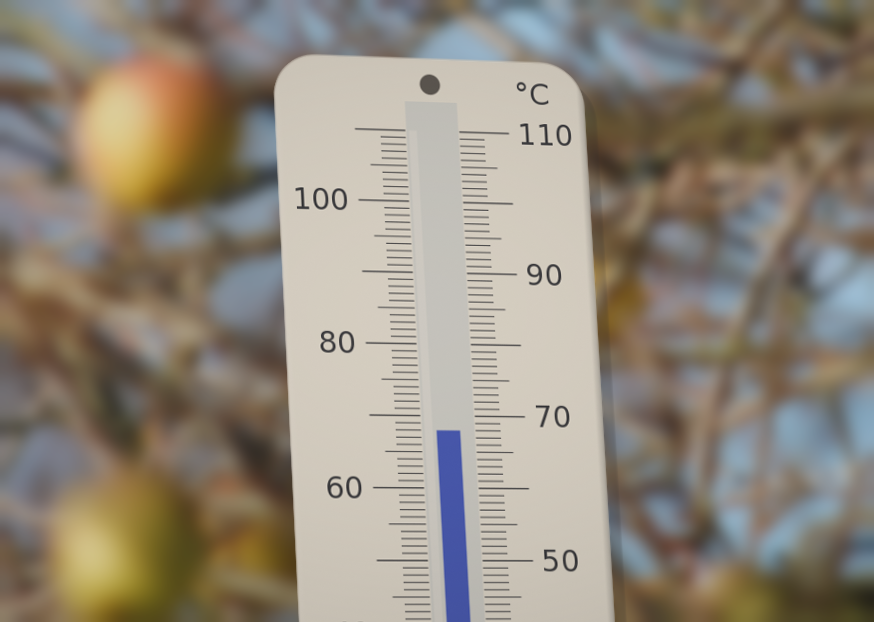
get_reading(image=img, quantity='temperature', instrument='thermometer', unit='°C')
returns 68 °C
